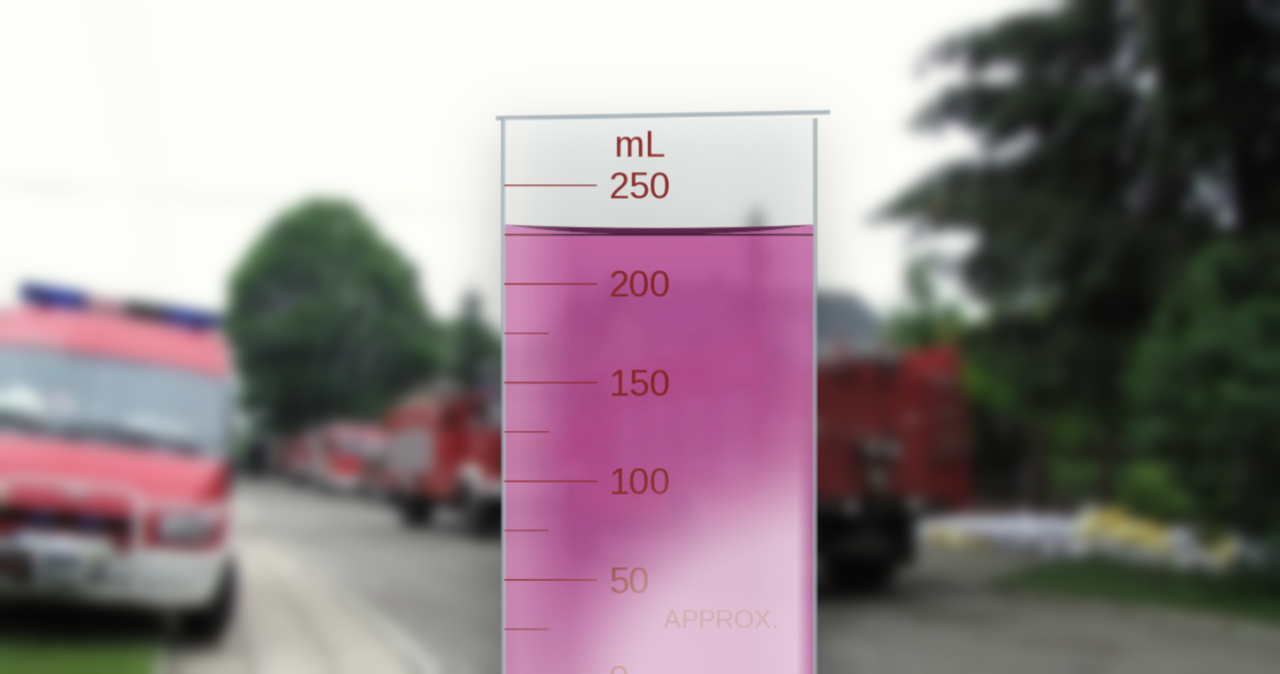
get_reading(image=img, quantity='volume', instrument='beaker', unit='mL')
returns 225 mL
